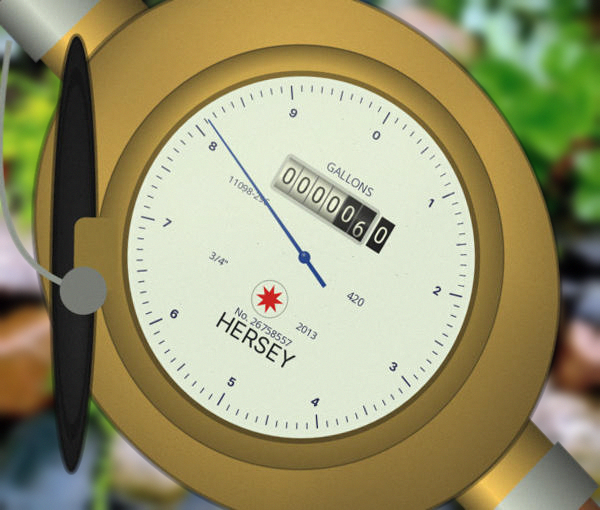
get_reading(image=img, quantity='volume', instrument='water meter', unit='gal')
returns 58.1 gal
